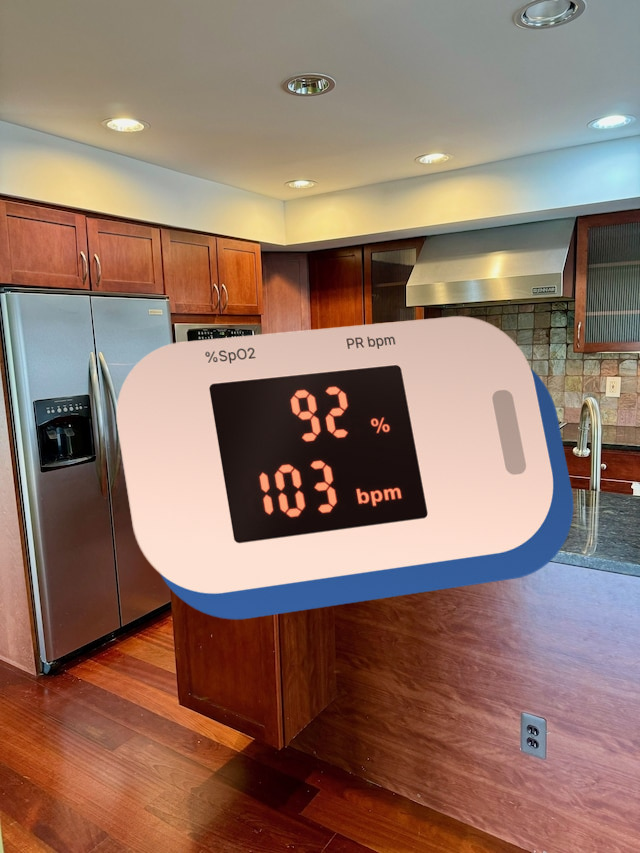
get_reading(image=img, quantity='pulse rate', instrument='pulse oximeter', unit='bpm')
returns 103 bpm
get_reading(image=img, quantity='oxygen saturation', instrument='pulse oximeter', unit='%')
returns 92 %
